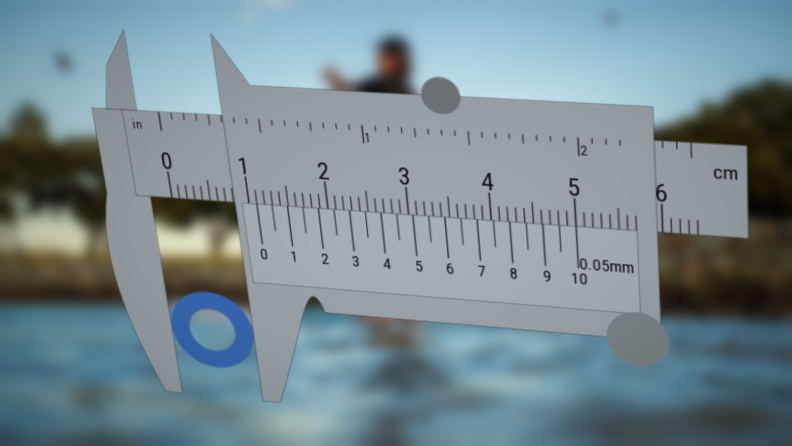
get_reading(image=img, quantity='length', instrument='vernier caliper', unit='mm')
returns 11.0 mm
